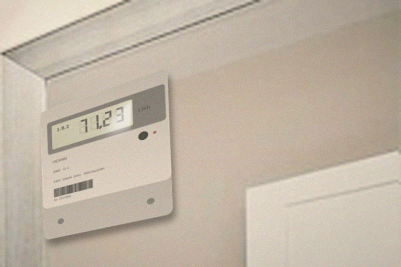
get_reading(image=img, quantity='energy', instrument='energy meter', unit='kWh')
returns 71.23 kWh
